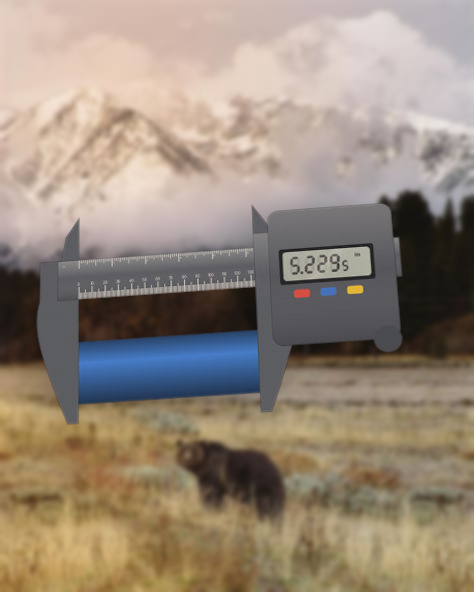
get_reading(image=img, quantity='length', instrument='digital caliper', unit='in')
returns 5.2295 in
